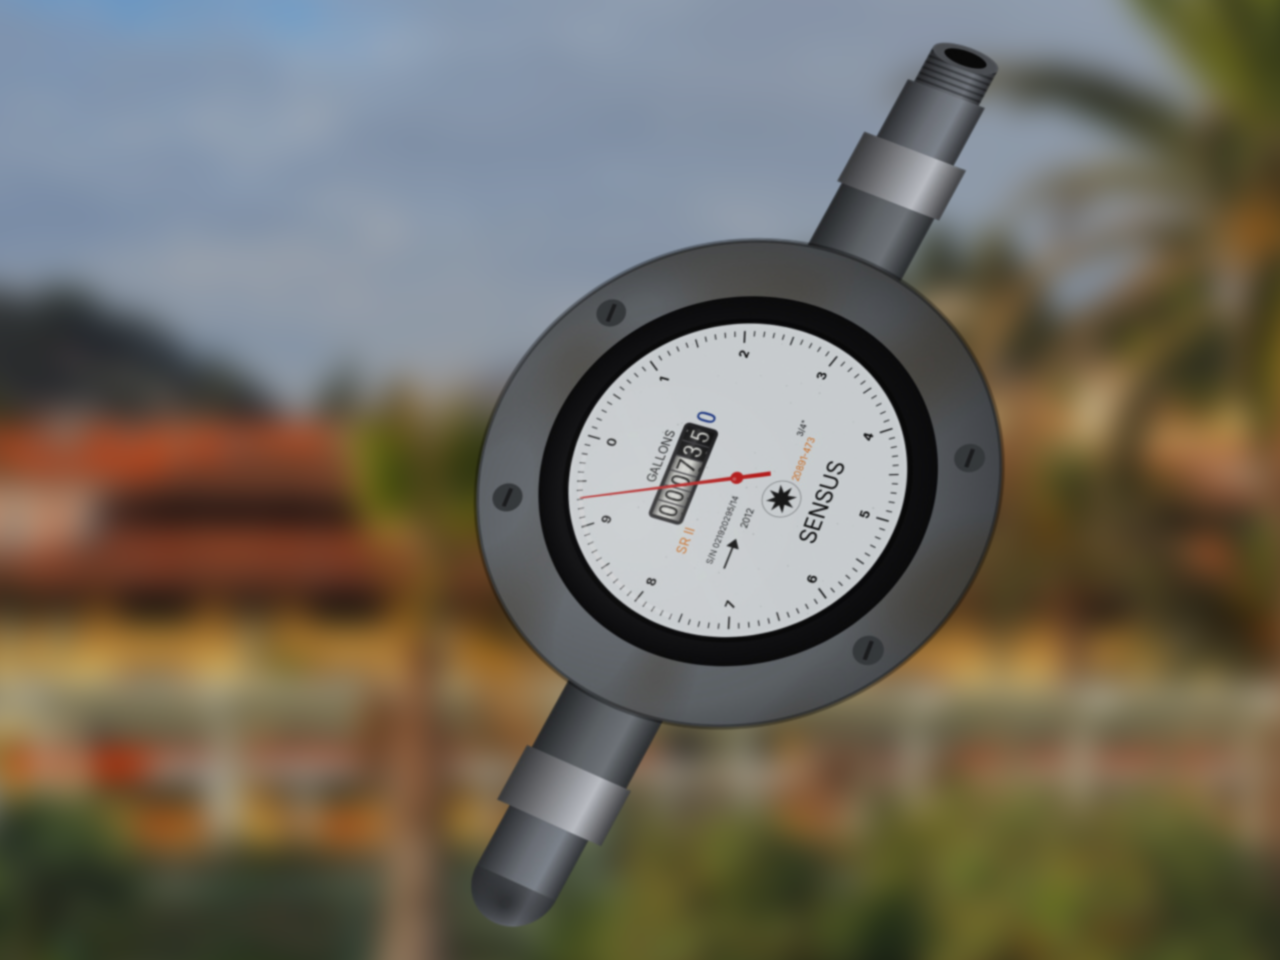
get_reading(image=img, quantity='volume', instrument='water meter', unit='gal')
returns 7349.3 gal
